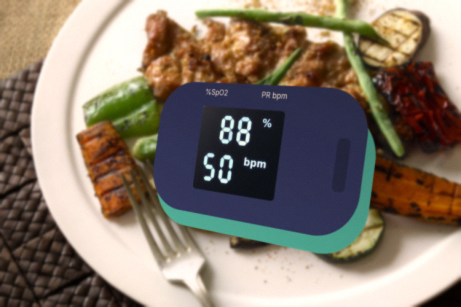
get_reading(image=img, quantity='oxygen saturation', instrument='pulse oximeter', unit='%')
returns 88 %
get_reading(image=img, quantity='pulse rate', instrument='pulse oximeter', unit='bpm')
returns 50 bpm
